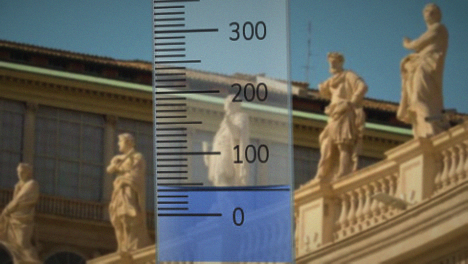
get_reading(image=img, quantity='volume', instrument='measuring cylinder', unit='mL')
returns 40 mL
